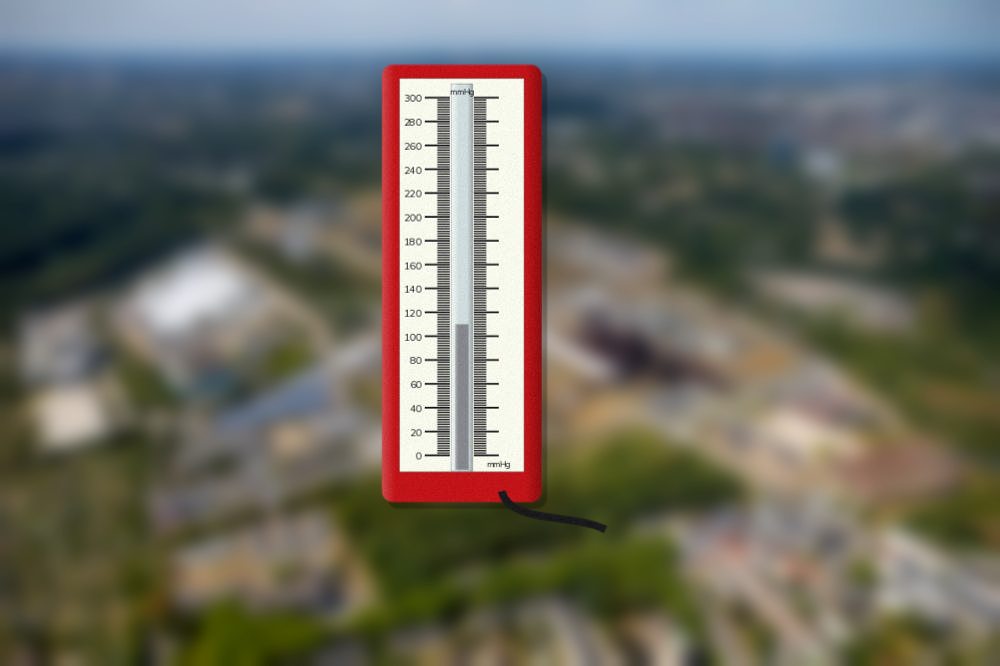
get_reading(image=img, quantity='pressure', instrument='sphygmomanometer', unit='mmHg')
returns 110 mmHg
